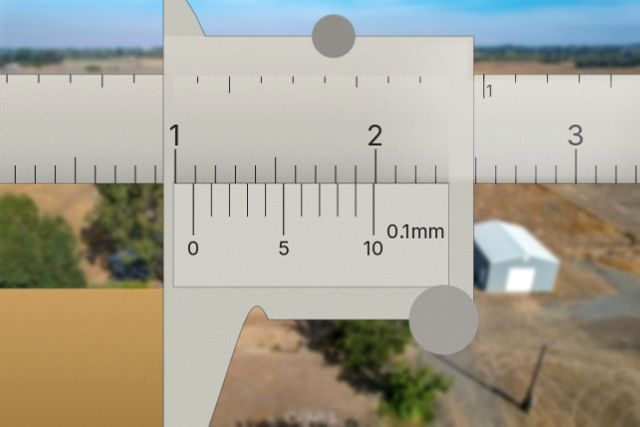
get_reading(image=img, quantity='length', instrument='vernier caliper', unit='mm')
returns 10.9 mm
